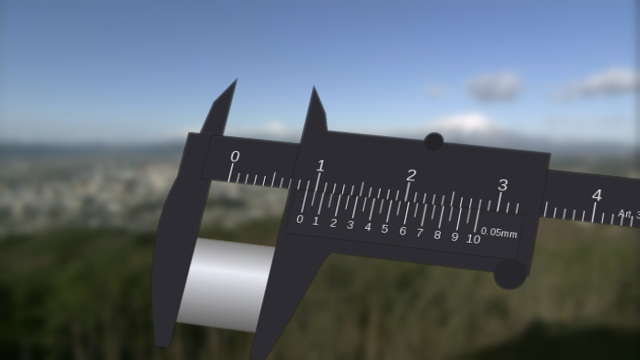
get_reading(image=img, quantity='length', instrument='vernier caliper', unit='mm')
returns 9.0 mm
